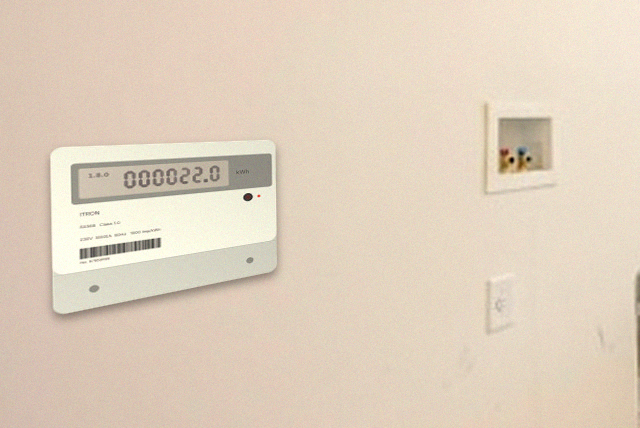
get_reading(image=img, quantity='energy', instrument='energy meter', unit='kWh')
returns 22.0 kWh
